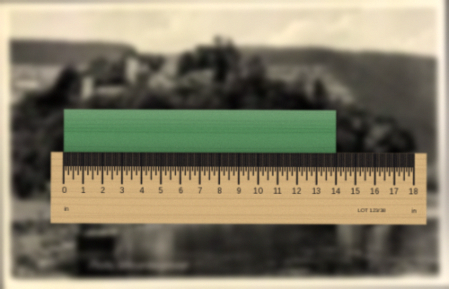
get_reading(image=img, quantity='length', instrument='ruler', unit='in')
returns 14 in
